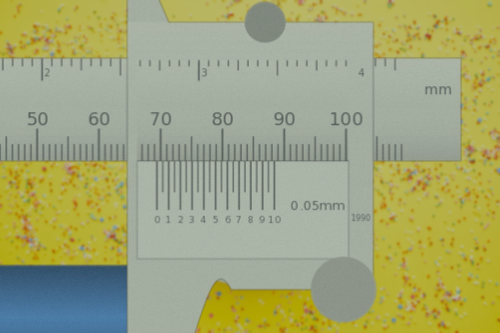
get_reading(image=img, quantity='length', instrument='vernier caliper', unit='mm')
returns 69.4 mm
